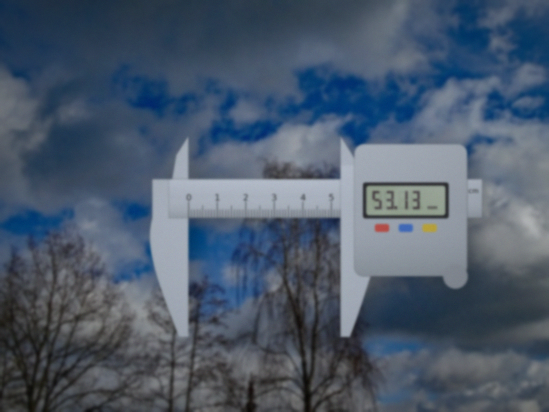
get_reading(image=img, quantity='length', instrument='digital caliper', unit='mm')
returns 53.13 mm
